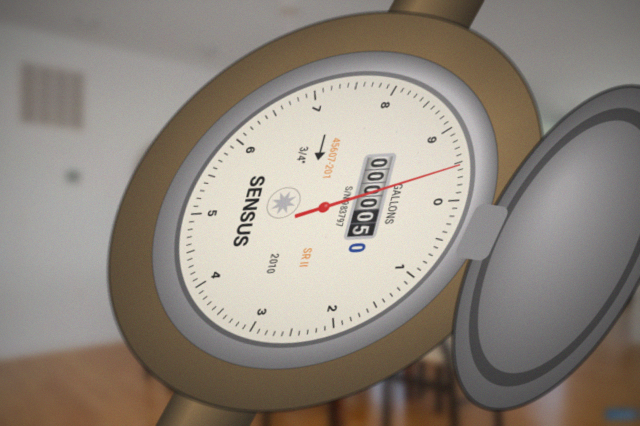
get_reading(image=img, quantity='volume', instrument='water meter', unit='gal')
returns 49.5 gal
